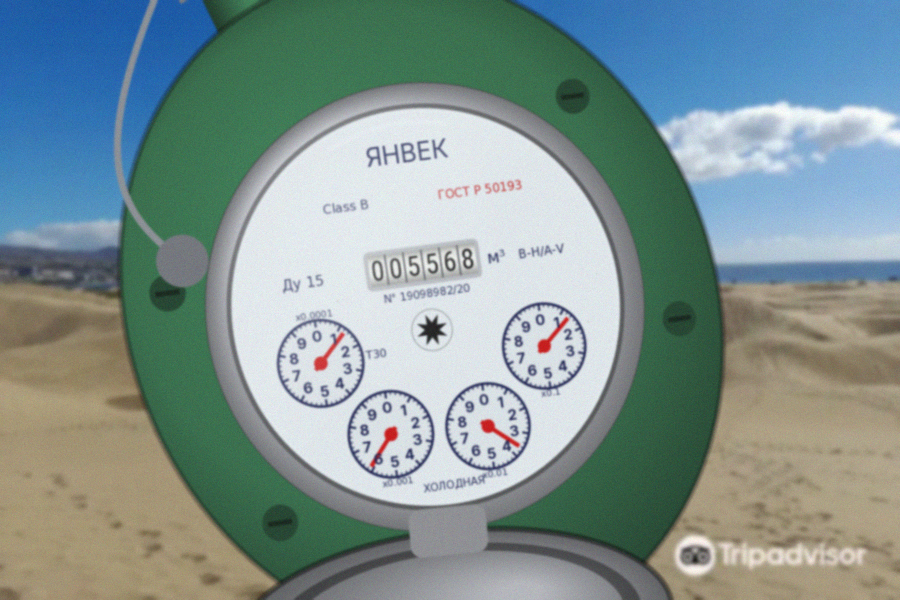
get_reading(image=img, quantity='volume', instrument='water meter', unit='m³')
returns 5568.1361 m³
